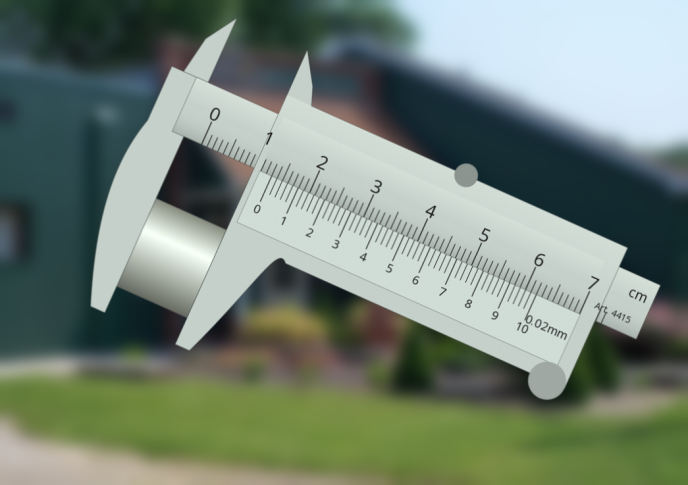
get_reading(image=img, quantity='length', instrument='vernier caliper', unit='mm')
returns 13.0 mm
